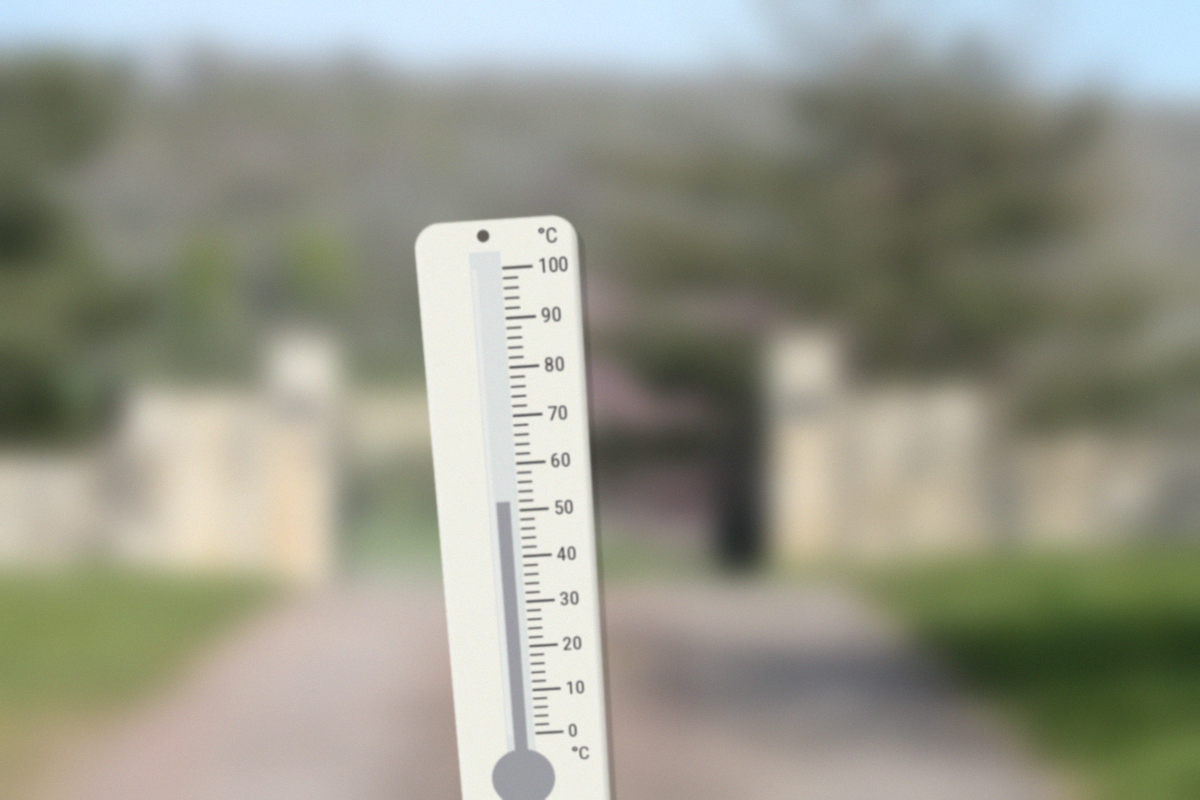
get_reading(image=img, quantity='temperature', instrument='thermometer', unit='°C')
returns 52 °C
